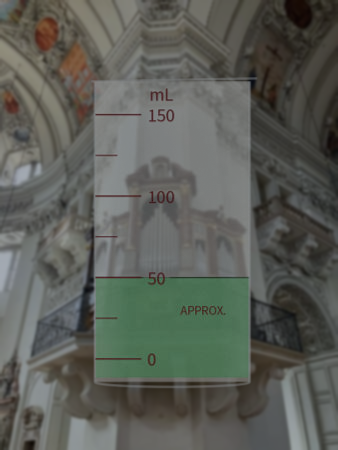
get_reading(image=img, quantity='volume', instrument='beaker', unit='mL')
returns 50 mL
